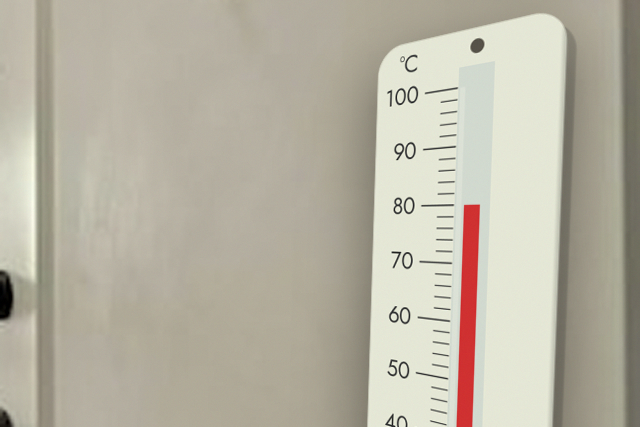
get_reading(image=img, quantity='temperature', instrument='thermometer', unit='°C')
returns 80 °C
